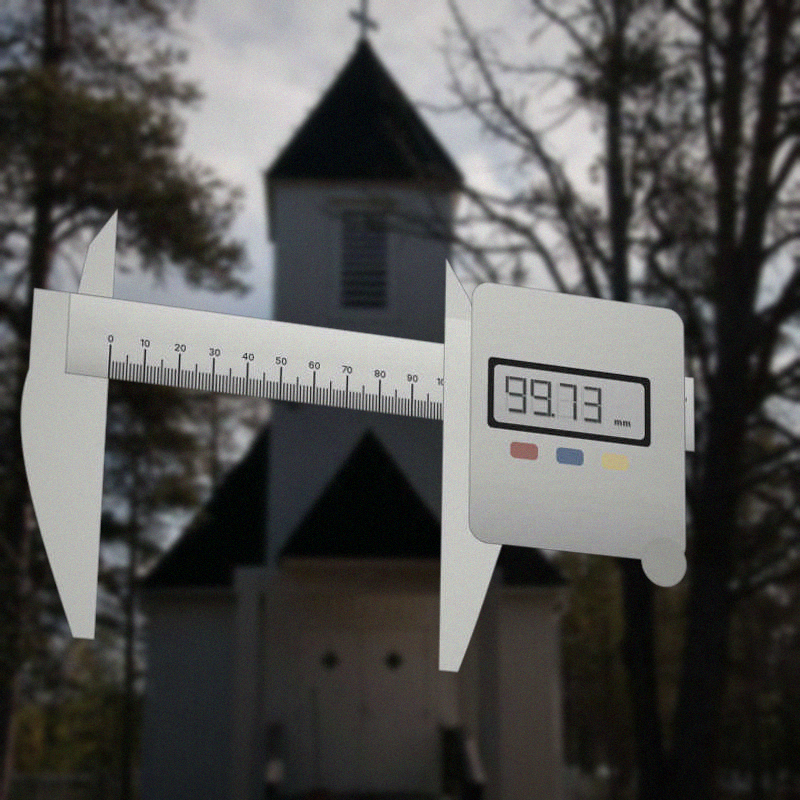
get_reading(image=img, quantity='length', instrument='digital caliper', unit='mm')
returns 99.73 mm
